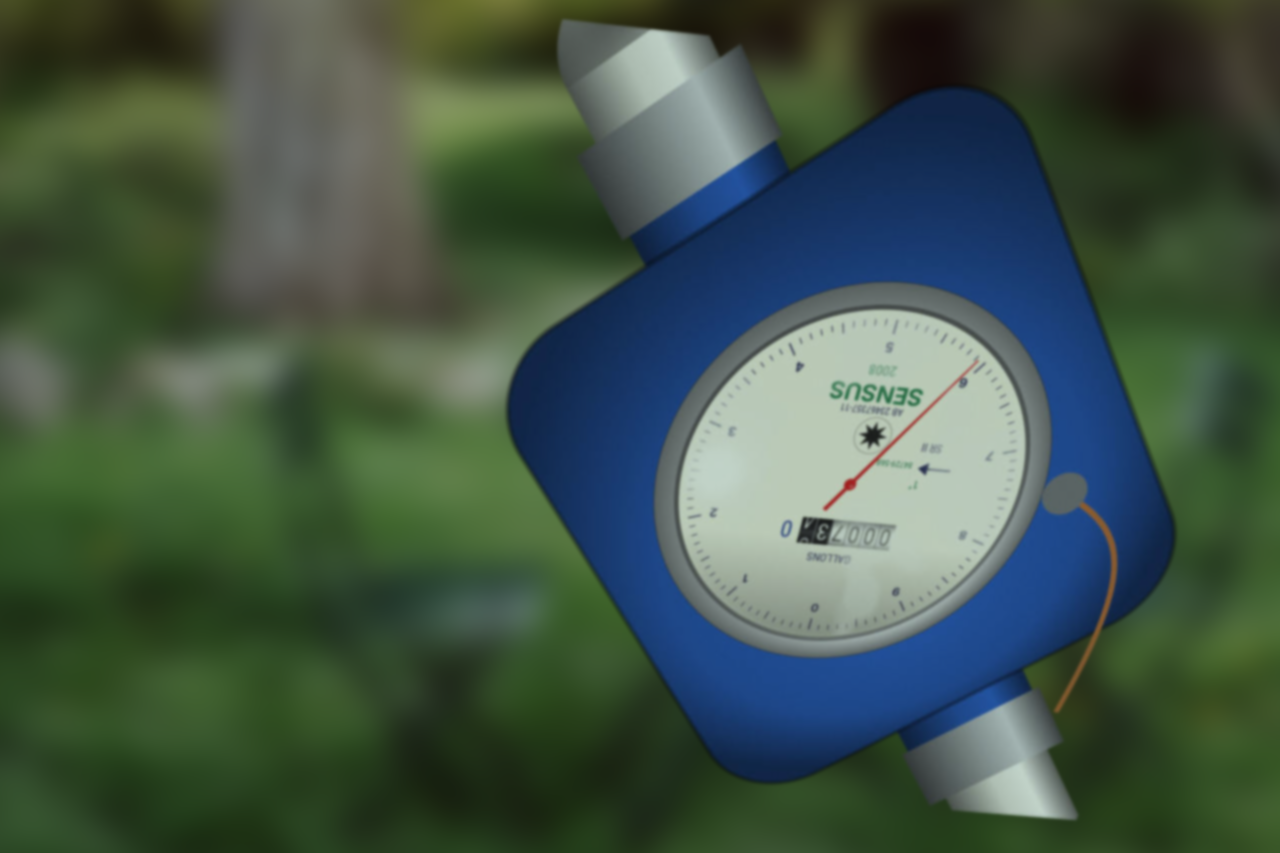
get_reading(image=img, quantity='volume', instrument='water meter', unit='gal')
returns 7335.9 gal
